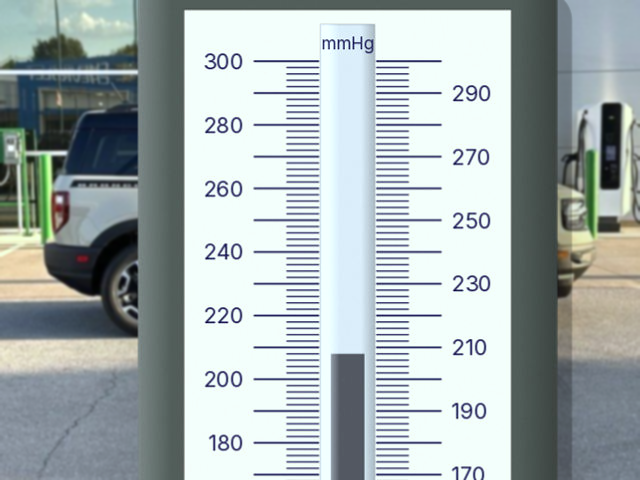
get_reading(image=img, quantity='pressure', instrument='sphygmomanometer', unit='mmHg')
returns 208 mmHg
